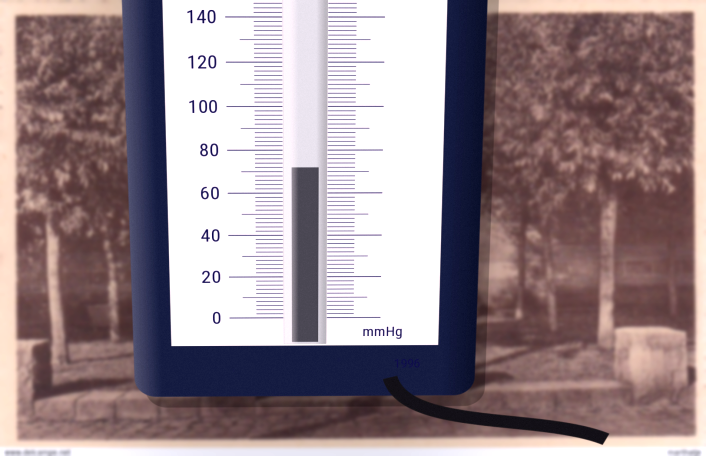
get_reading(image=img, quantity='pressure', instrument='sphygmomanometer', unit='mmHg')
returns 72 mmHg
